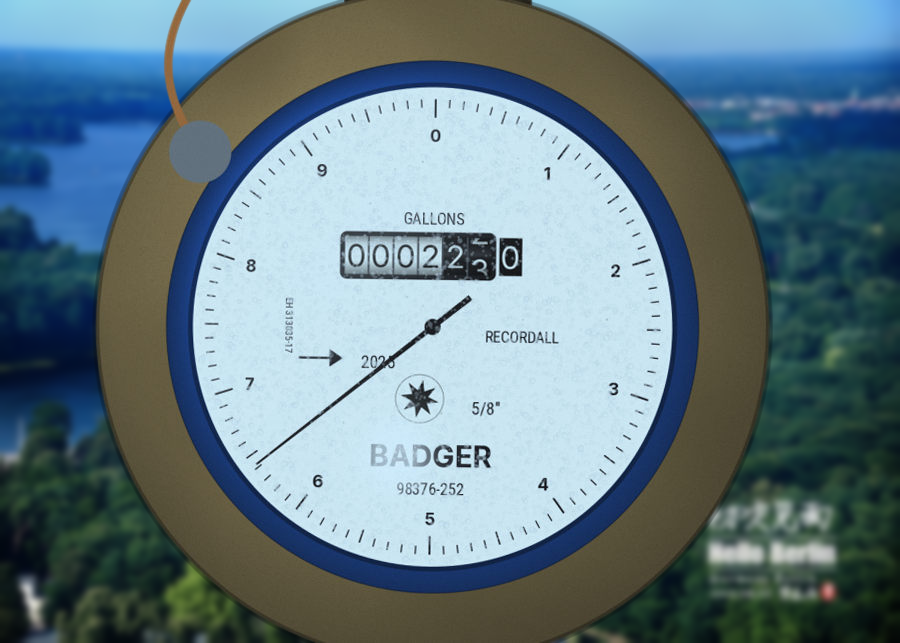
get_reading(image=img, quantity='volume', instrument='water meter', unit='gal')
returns 2226.4 gal
